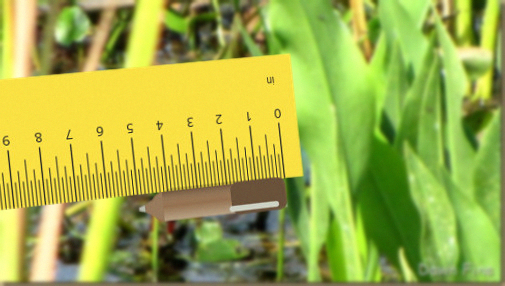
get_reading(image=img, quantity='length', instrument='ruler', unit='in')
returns 5 in
